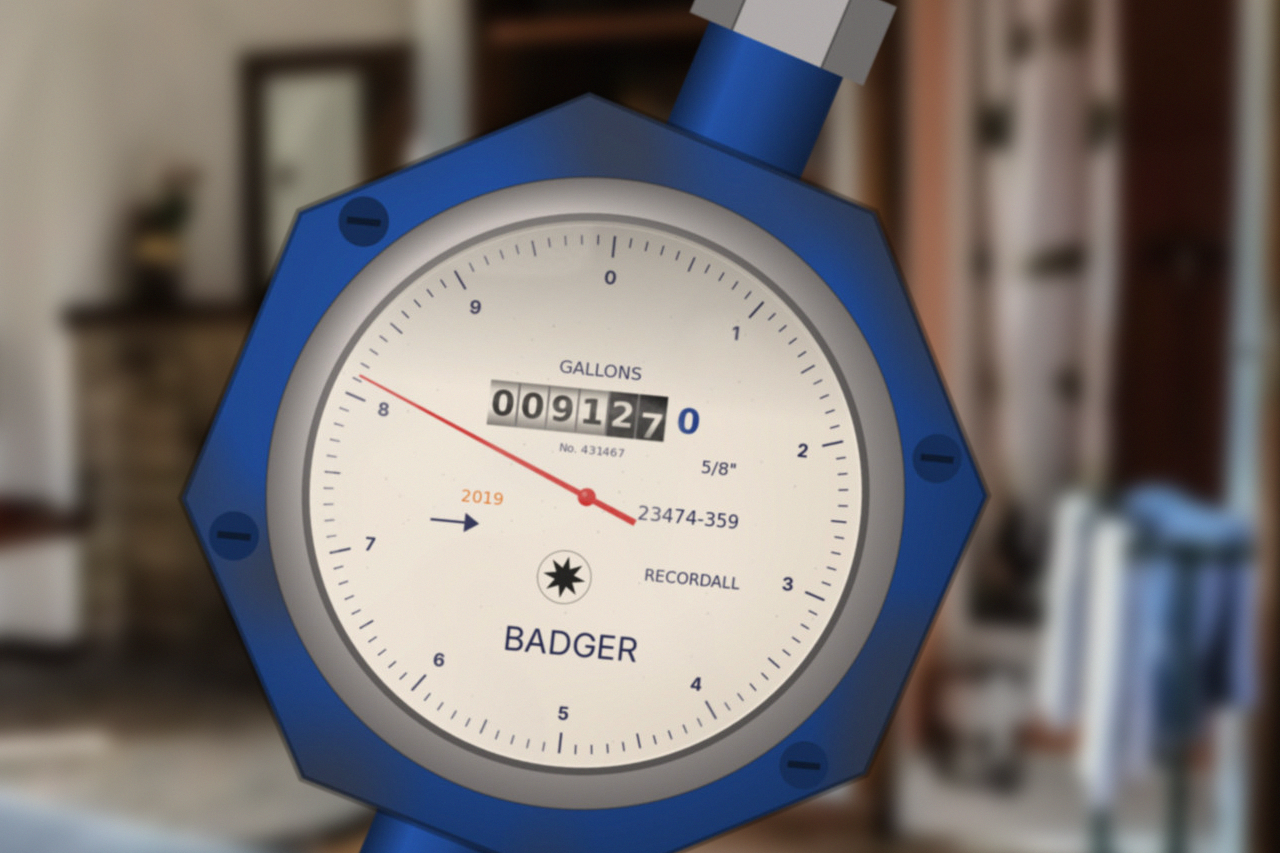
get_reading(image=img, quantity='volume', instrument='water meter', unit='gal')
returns 91268.1 gal
